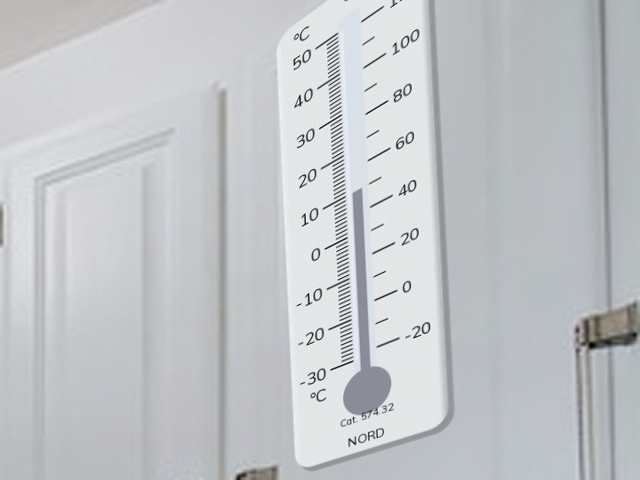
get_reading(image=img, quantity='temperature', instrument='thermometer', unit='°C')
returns 10 °C
